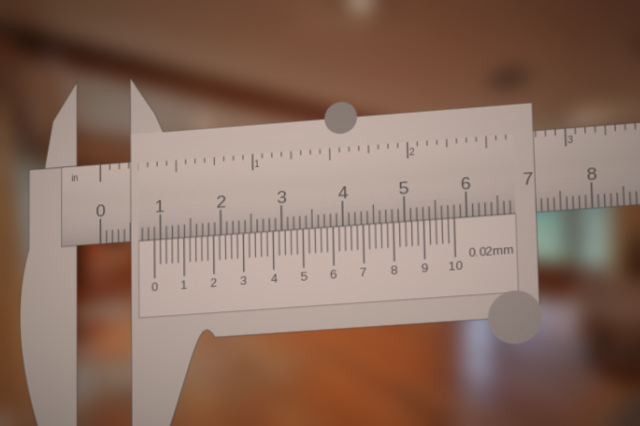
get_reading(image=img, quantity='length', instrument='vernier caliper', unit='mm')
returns 9.0 mm
